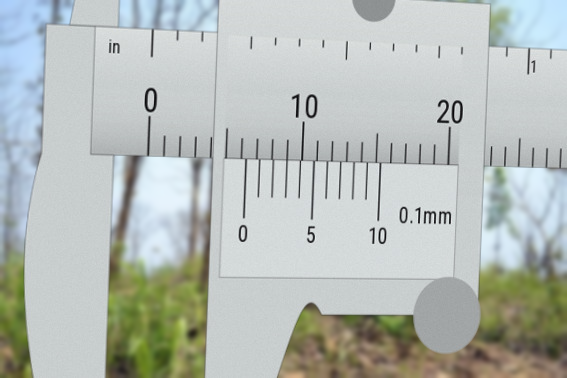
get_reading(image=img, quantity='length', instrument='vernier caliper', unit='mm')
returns 6.3 mm
